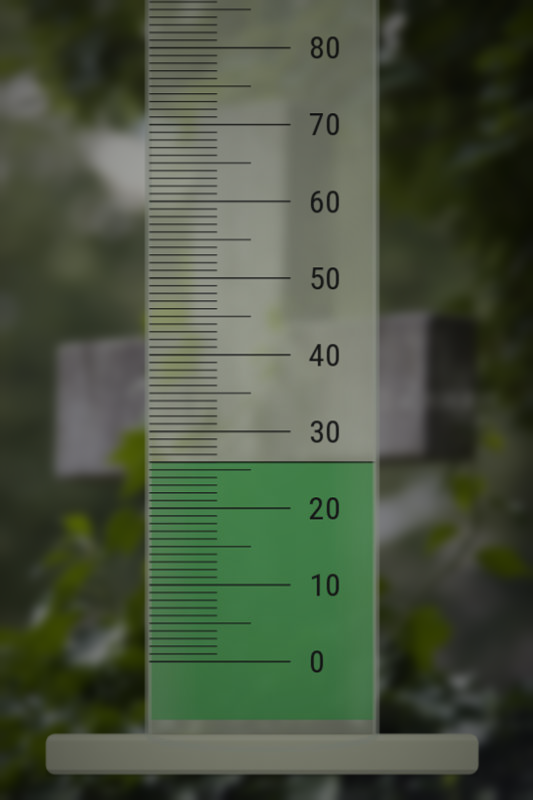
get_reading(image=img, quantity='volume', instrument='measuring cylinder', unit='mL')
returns 26 mL
